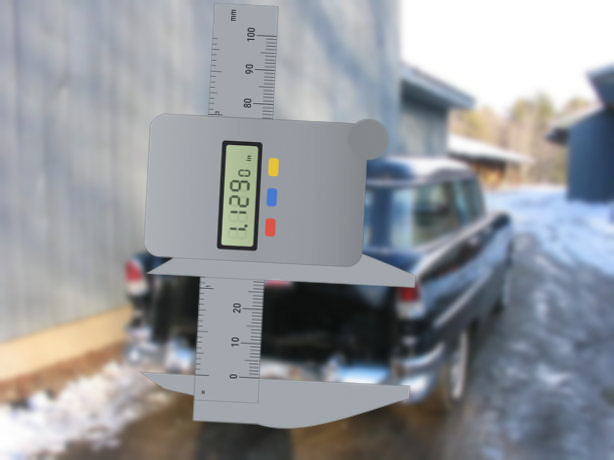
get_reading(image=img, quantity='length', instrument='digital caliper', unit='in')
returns 1.1290 in
